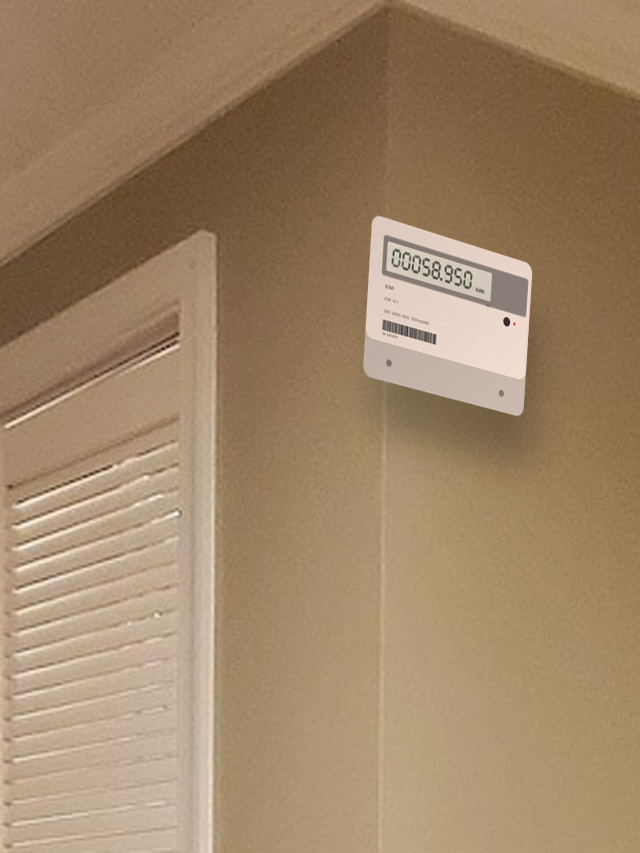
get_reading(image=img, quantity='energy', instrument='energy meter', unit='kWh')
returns 58.950 kWh
